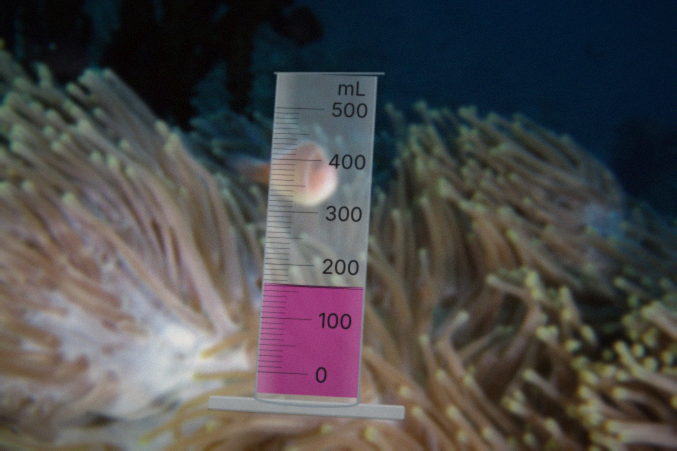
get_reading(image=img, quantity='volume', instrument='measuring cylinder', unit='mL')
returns 160 mL
